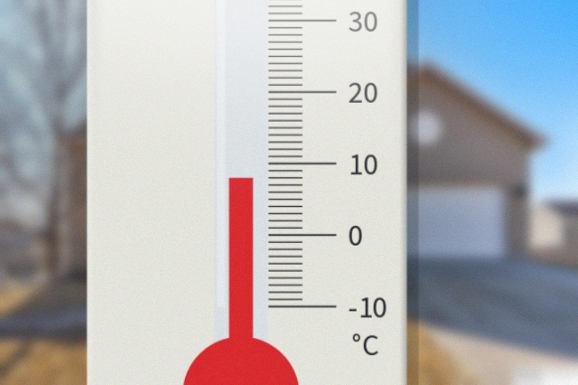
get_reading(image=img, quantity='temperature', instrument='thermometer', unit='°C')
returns 8 °C
